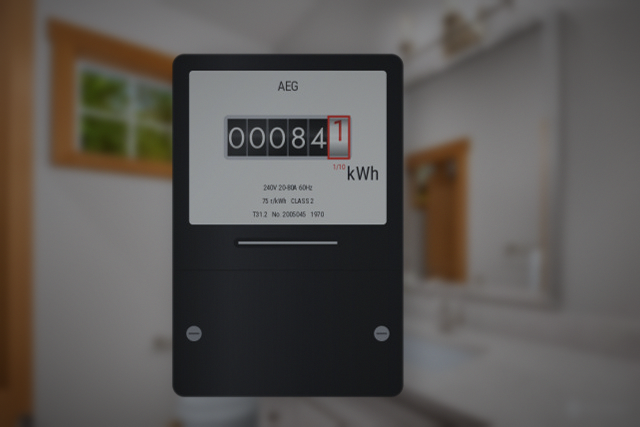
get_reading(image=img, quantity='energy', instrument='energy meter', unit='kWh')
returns 84.1 kWh
